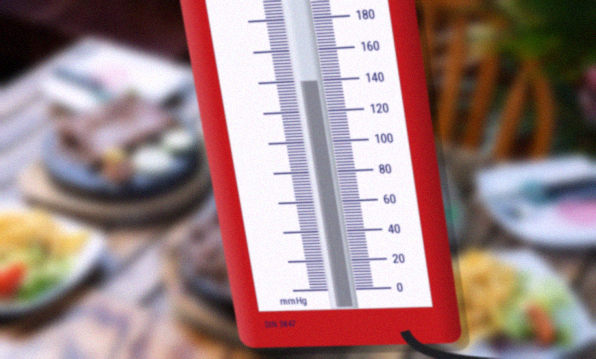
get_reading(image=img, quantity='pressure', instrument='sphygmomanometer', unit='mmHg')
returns 140 mmHg
